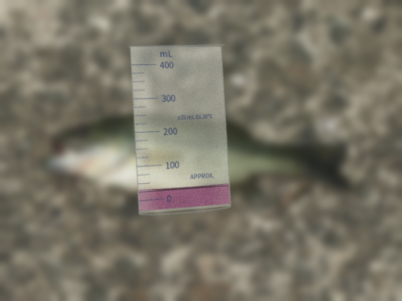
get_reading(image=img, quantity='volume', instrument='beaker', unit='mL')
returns 25 mL
